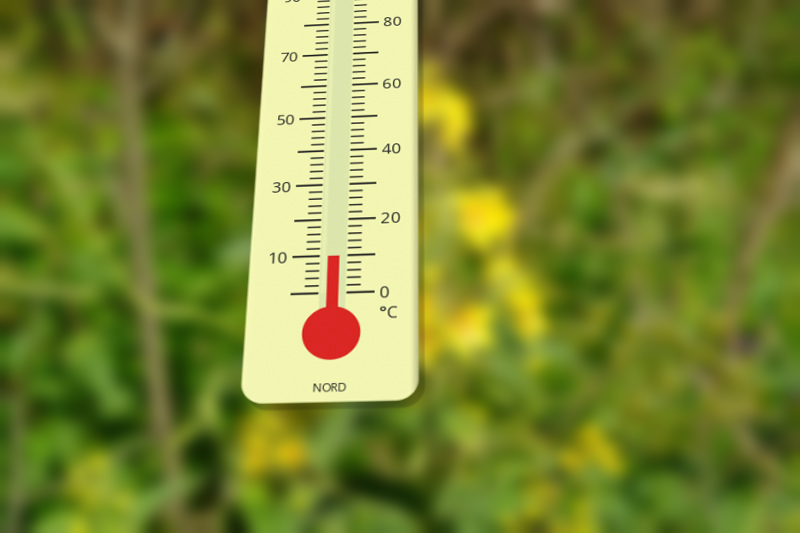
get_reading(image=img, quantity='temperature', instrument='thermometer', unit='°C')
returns 10 °C
